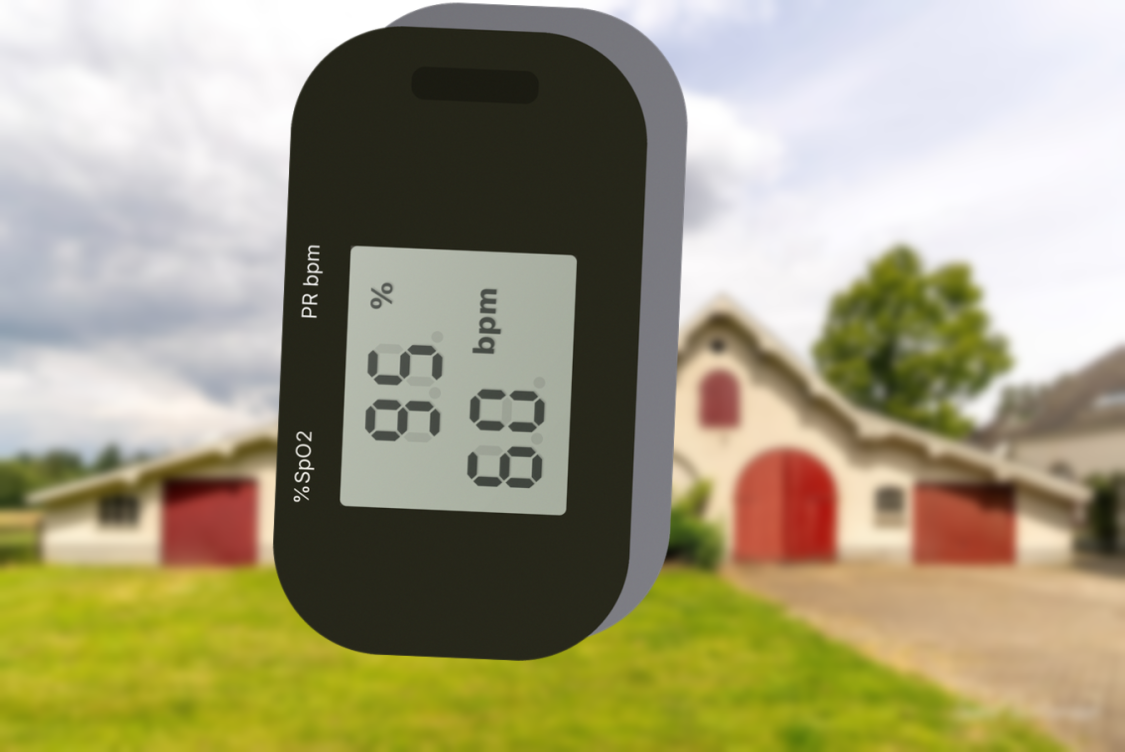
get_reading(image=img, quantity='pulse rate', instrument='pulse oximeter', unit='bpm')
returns 60 bpm
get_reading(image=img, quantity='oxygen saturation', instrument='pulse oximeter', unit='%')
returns 95 %
